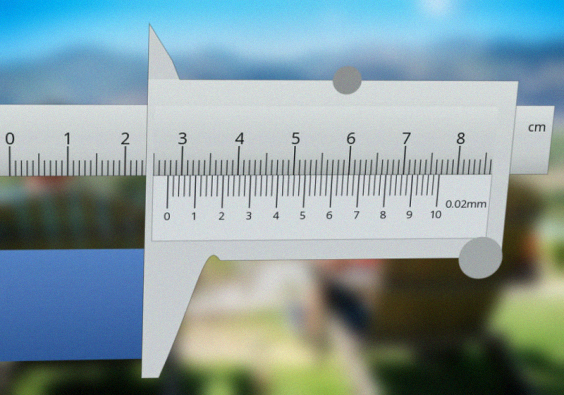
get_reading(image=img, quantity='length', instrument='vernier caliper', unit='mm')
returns 27.6 mm
